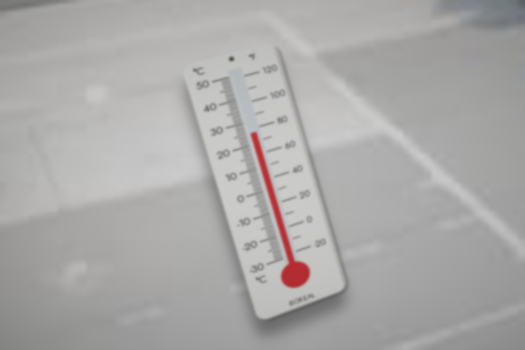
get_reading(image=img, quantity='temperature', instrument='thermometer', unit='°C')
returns 25 °C
